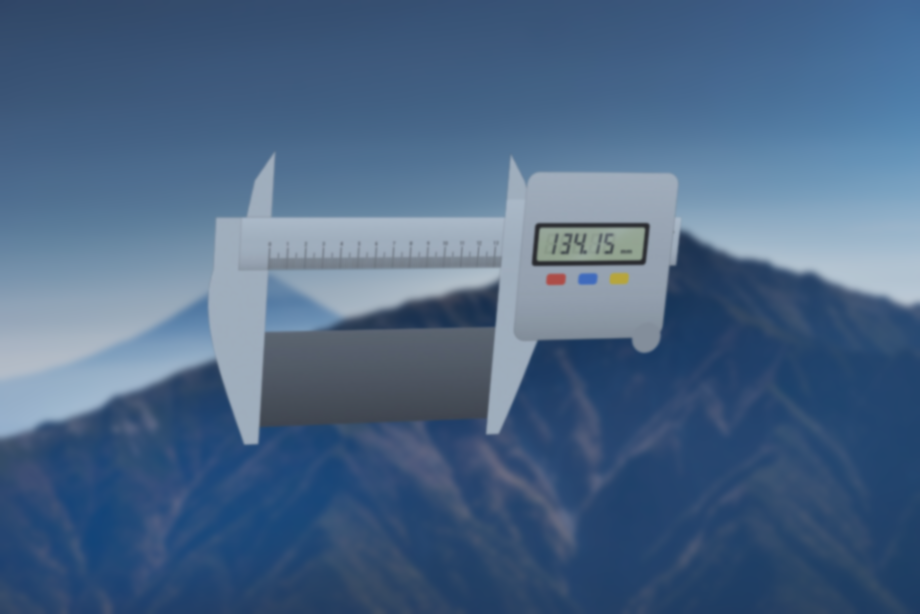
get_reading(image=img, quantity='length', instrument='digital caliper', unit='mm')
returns 134.15 mm
